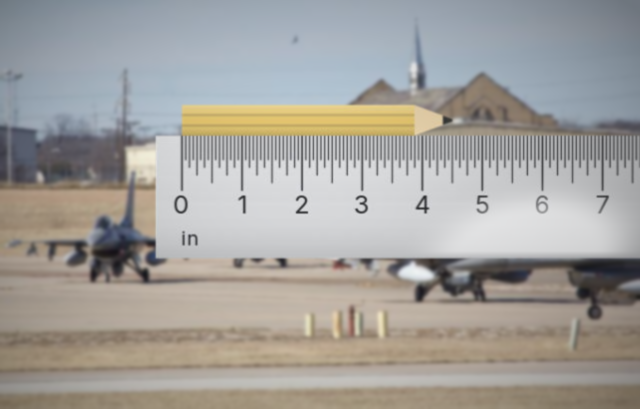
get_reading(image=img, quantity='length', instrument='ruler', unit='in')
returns 4.5 in
